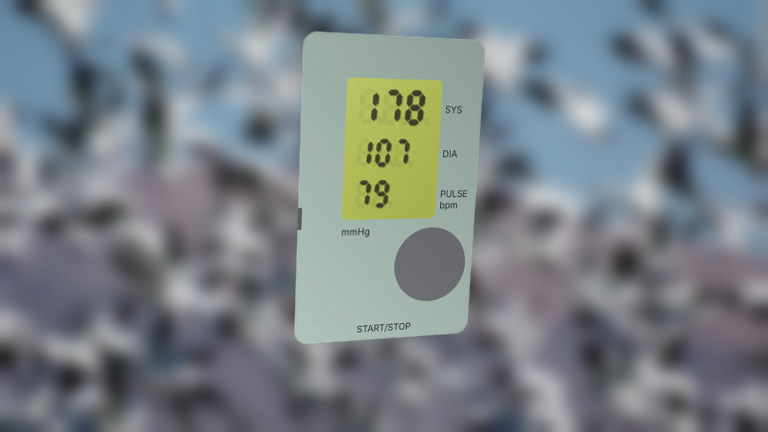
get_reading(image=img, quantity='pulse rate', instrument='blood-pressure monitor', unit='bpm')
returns 79 bpm
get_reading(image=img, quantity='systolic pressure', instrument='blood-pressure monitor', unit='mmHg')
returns 178 mmHg
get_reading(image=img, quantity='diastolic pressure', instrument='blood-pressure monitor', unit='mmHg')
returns 107 mmHg
